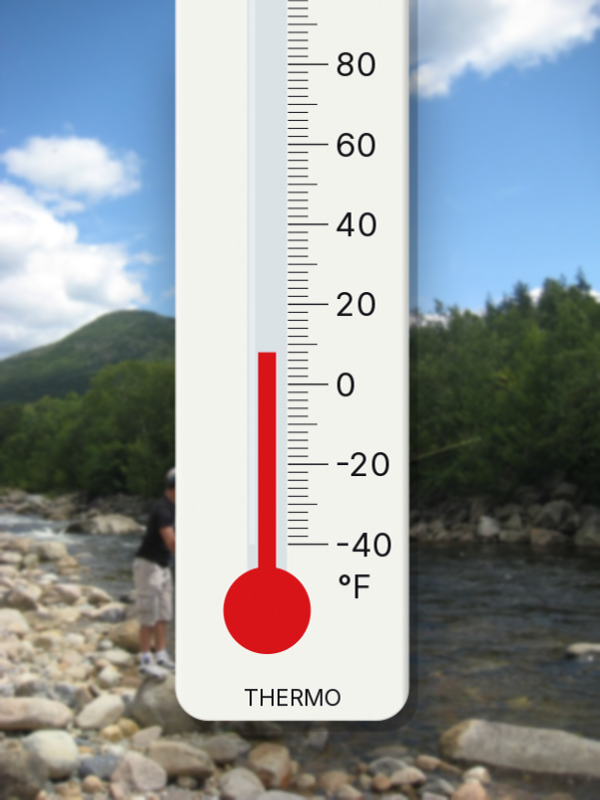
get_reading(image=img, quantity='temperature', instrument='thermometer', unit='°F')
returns 8 °F
